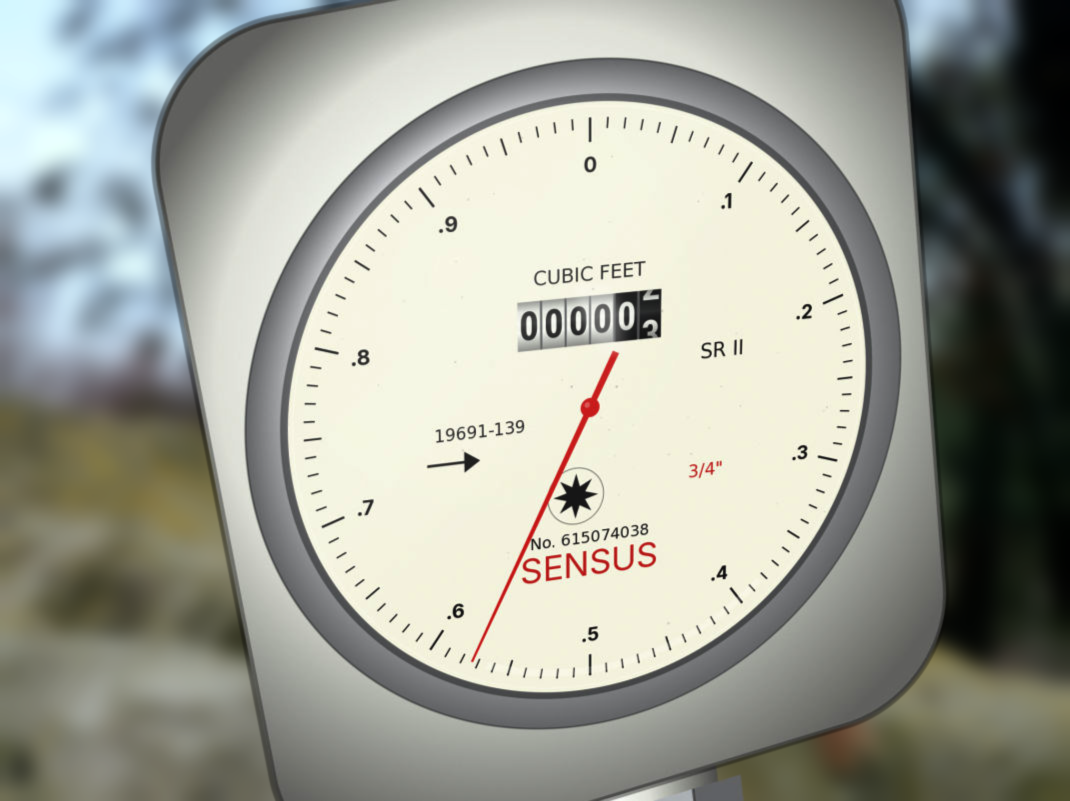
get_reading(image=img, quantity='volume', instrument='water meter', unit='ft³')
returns 2.57 ft³
